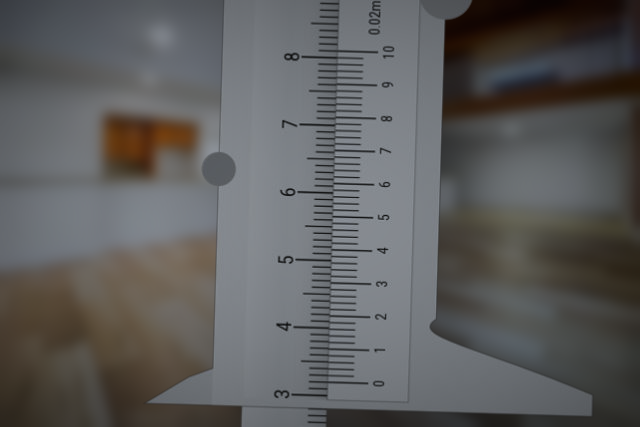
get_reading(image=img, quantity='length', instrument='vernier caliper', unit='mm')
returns 32.0 mm
